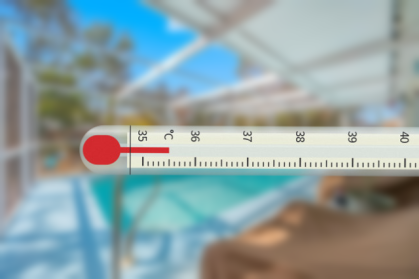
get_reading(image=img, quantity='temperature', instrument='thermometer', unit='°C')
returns 35.5 °C
